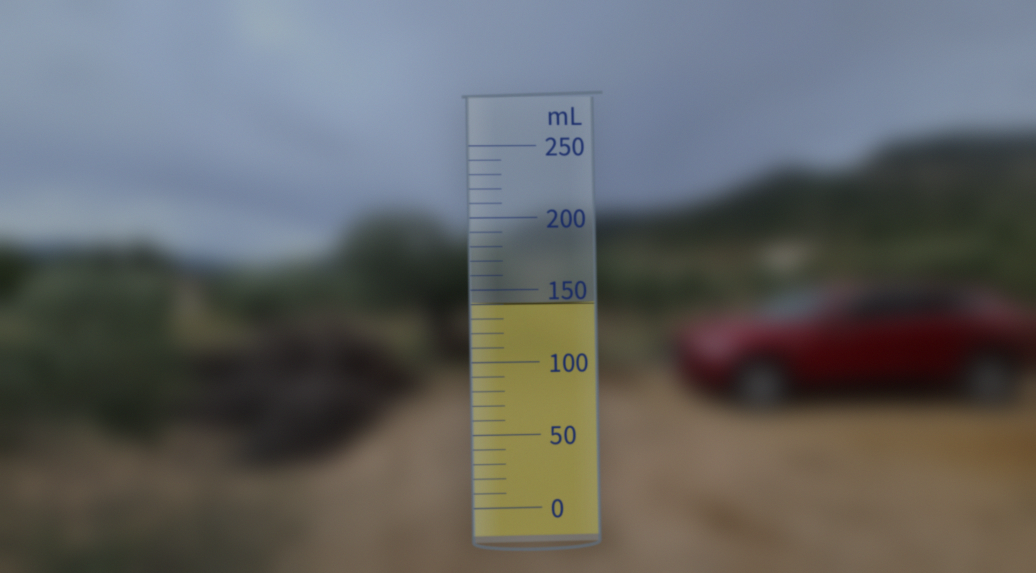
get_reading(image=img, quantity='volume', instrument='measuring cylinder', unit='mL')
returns 140 mL
